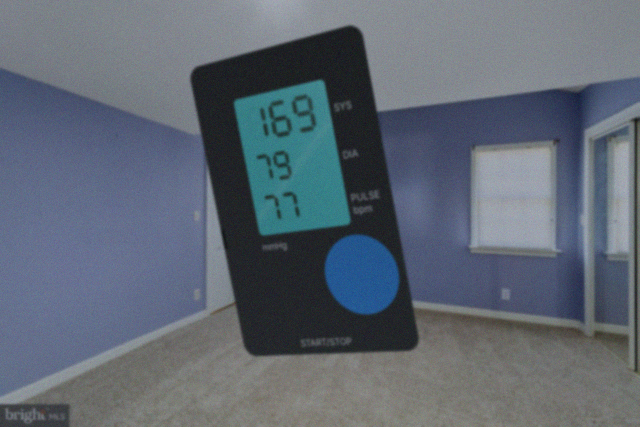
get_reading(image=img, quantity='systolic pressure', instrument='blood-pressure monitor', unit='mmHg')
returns 169 mmHg
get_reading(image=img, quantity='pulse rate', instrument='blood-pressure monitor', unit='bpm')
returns 77 bpm
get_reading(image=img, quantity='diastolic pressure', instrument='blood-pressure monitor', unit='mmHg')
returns 79 mmHg
